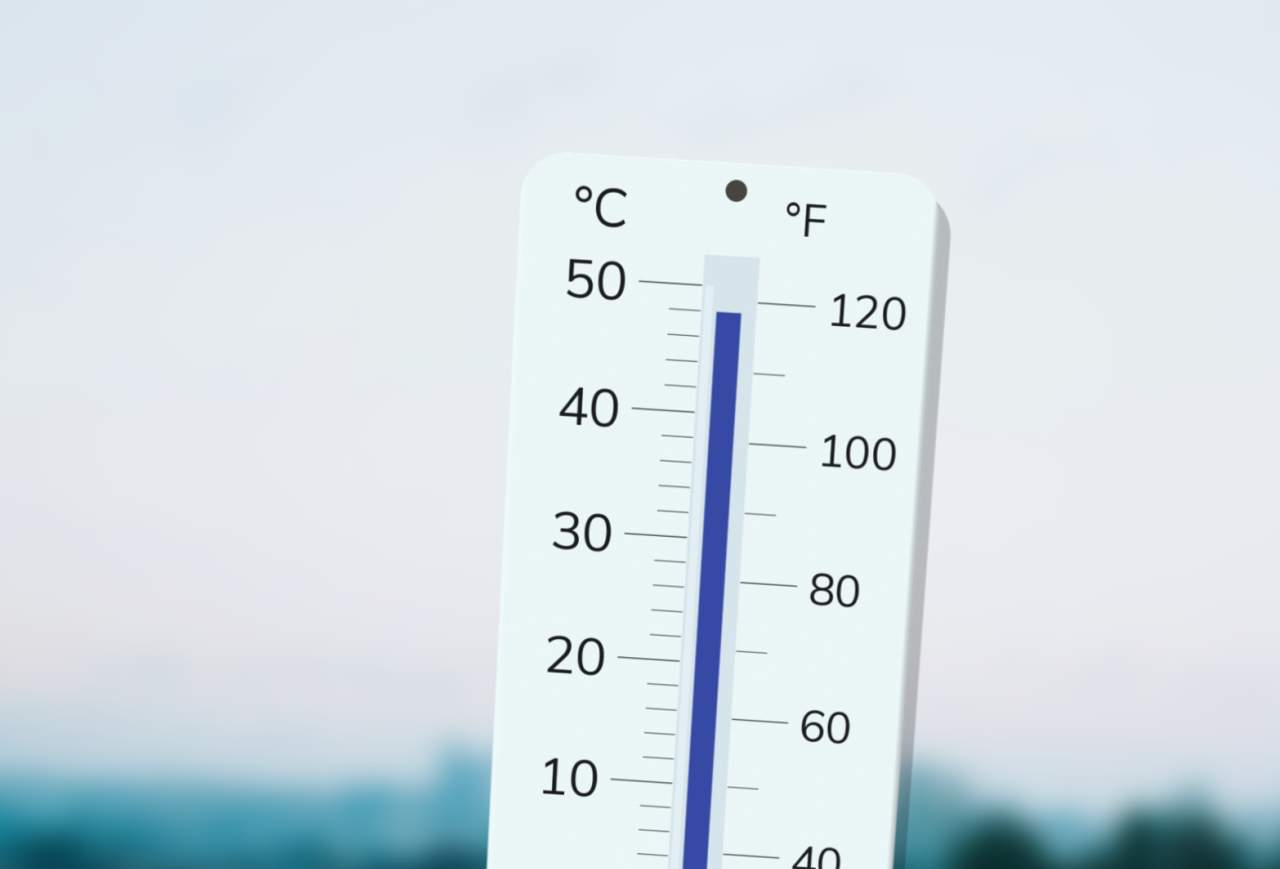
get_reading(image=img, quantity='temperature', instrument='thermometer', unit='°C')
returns 48 °C
